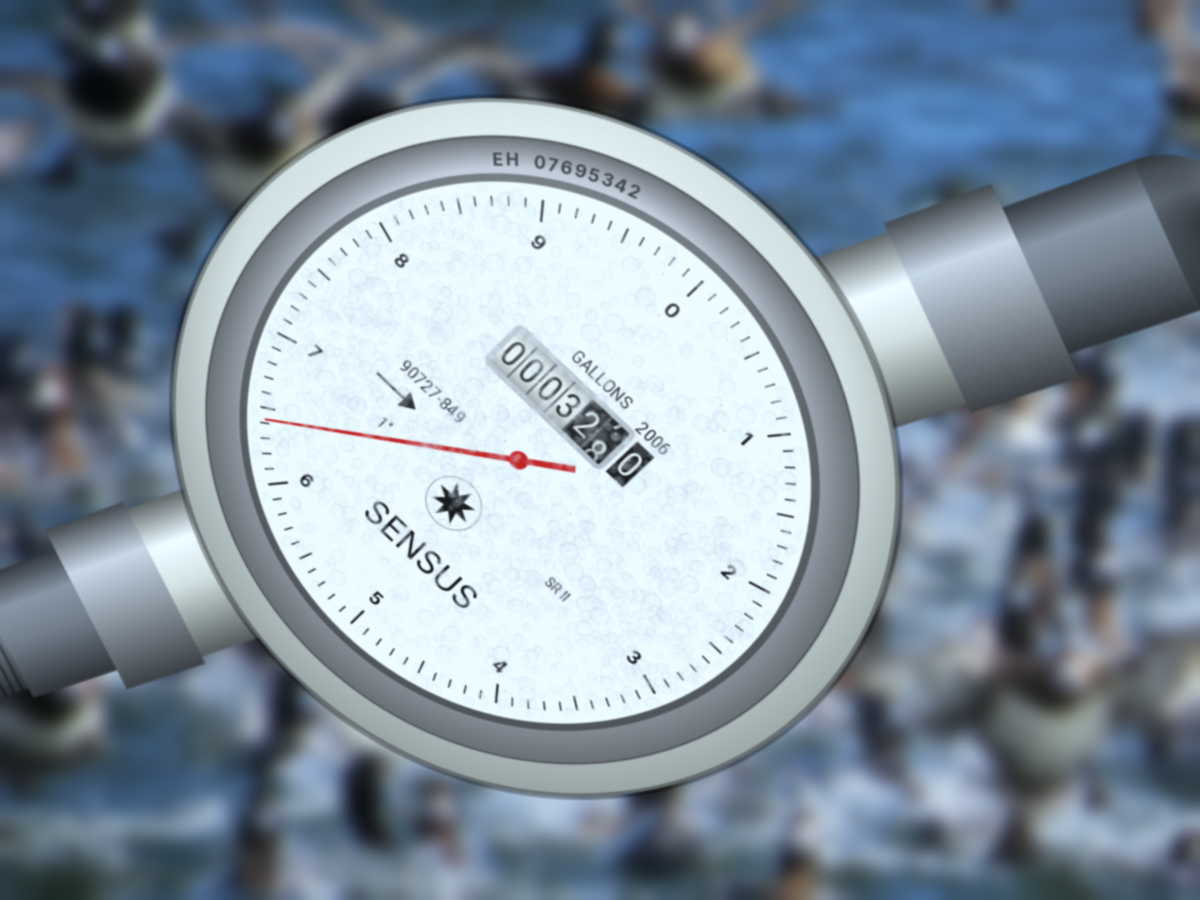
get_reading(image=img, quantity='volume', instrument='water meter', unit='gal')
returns 3276.4 gal
